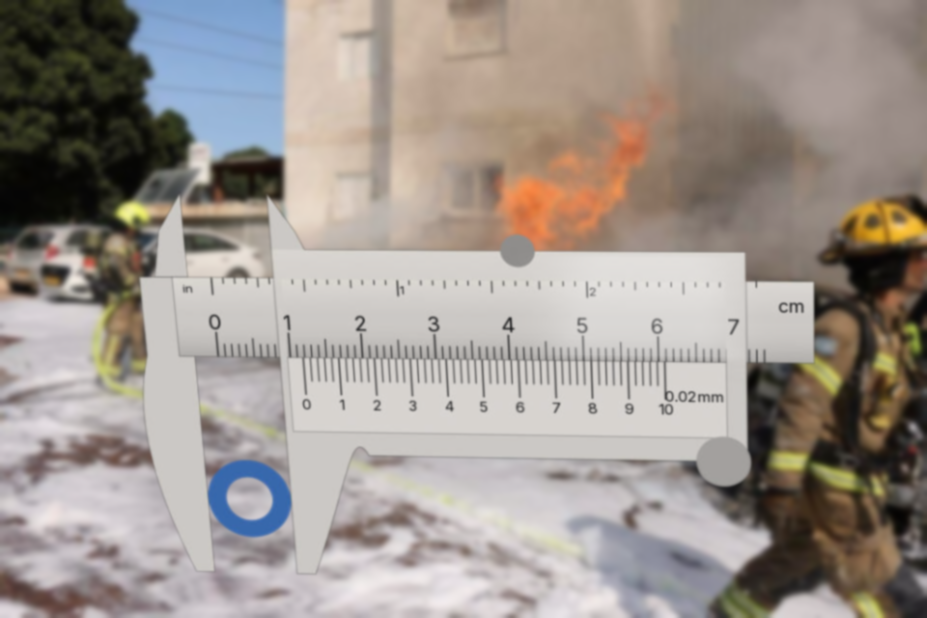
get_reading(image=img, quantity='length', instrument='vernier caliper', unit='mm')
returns 11.8 mm
